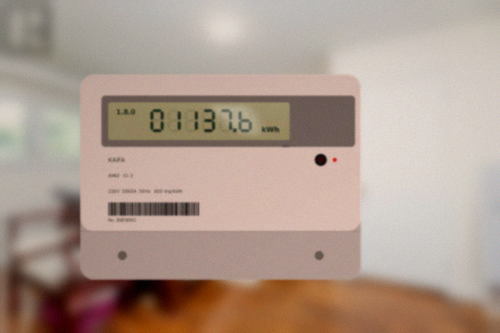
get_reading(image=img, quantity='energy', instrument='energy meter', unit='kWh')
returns 1137.6 kWh
